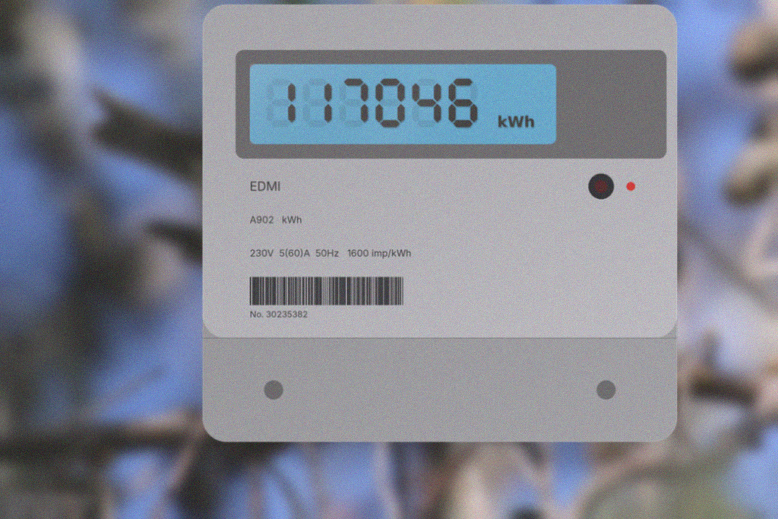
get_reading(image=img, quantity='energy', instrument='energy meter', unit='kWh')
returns 117046 kWh
